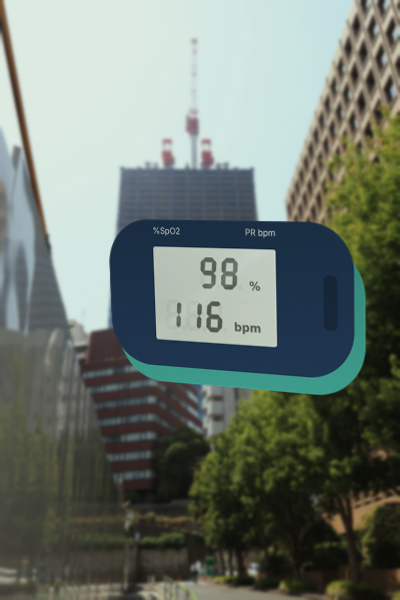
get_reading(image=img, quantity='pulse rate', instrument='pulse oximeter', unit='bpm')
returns 116 bpm
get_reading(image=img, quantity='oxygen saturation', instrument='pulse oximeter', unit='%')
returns 98 %
